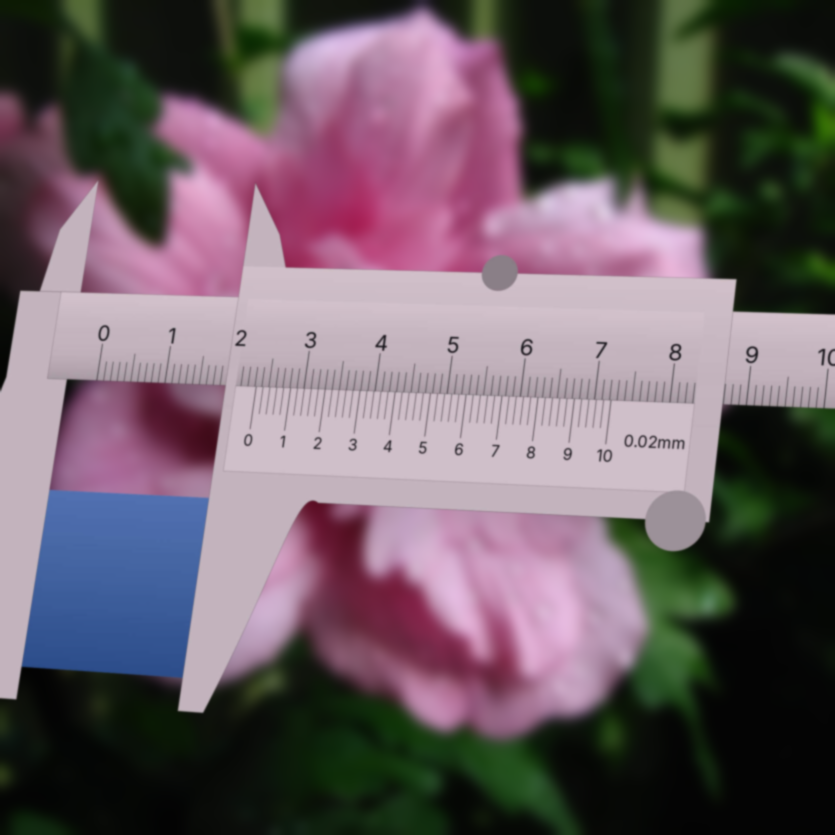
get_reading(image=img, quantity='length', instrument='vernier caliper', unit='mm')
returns 23.2 mm
